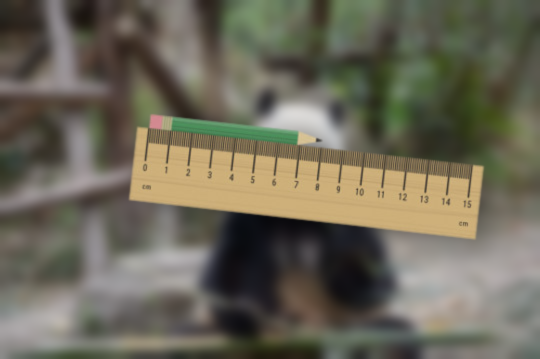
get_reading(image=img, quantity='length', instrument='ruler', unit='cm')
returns 8 cm
